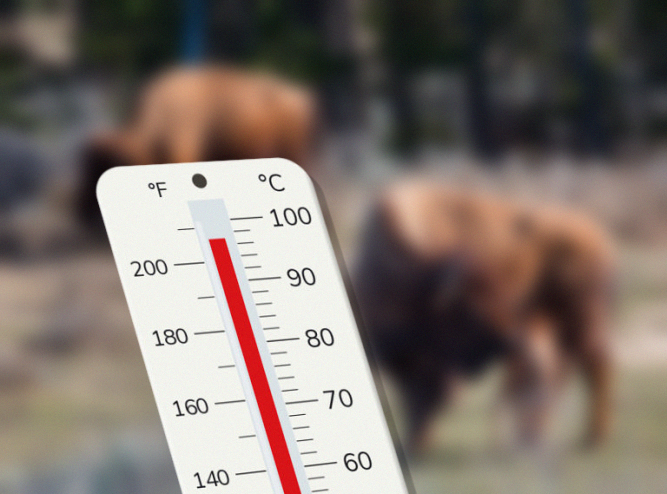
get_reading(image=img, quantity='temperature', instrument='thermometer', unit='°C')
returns 97 °C
